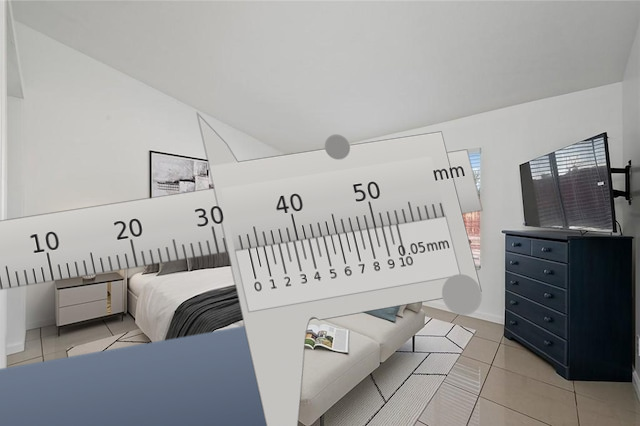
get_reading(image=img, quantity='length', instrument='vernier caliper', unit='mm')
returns 33.8 mm
